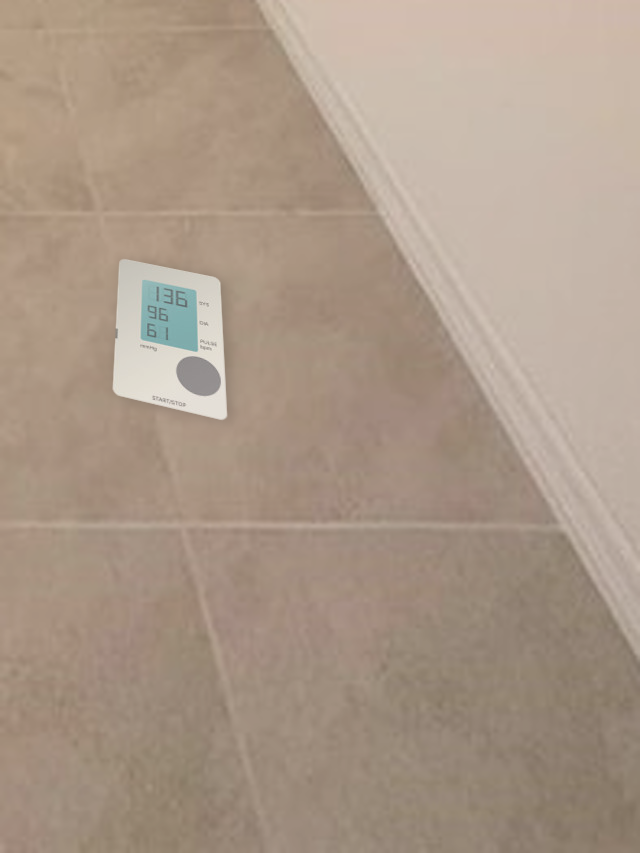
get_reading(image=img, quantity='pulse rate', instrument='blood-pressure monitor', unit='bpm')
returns 61 bpm
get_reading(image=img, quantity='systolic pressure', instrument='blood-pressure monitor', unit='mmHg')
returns 136 mmHg
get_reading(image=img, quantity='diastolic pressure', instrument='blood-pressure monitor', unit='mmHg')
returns 96 mmHg
